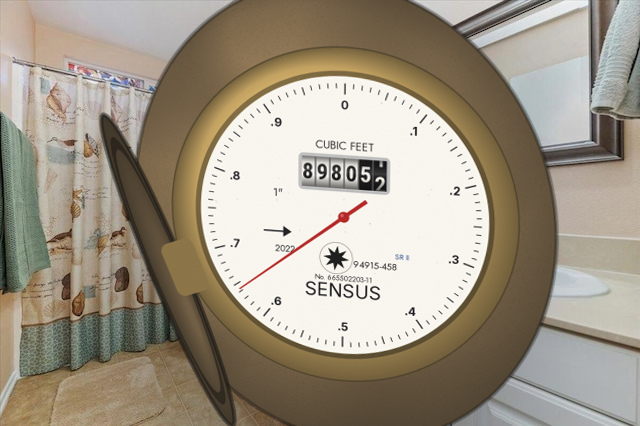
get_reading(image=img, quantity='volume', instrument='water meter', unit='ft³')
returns 898051.64 ft³
